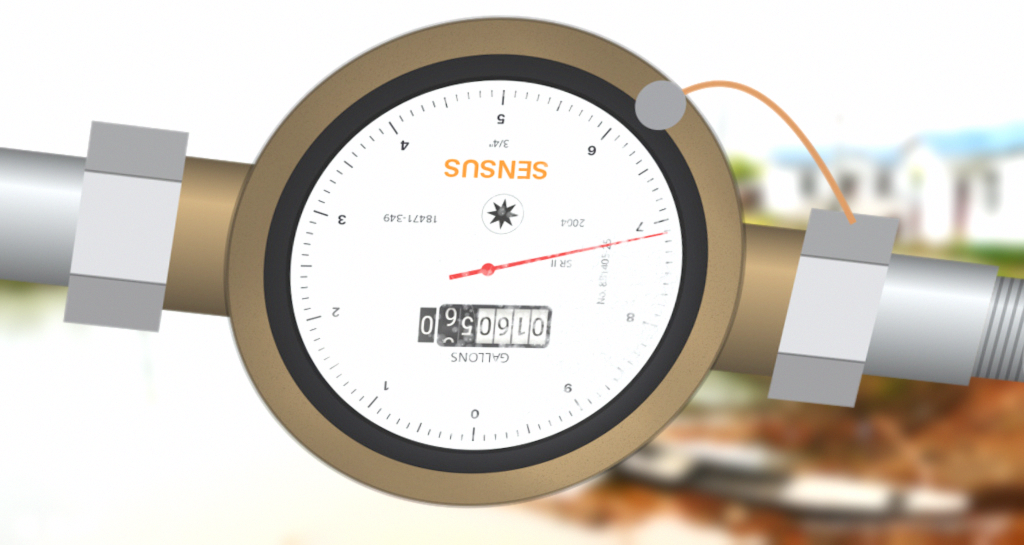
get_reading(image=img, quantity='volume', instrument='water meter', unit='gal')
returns 160557.1 gal
